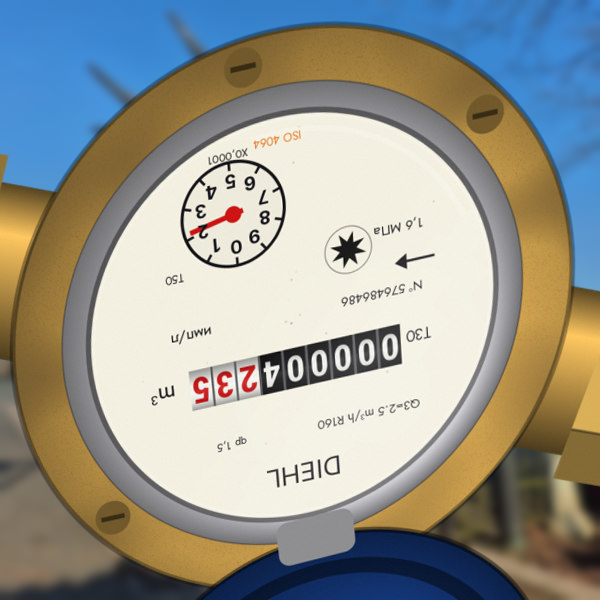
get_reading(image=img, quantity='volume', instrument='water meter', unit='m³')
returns 4.2352 m³
